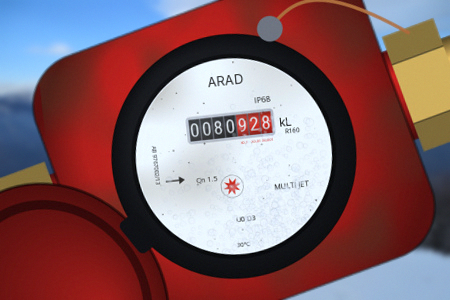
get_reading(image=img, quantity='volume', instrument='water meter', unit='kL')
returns 80.928 kL
